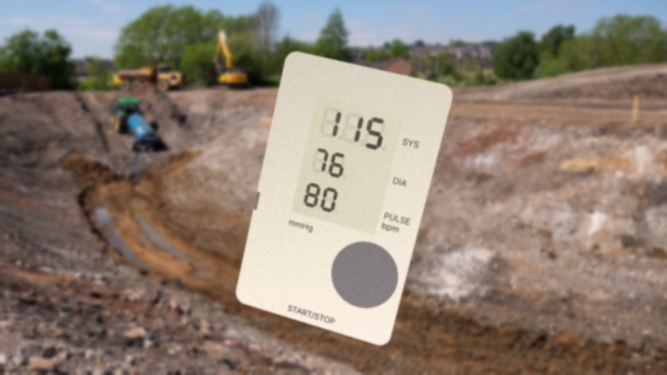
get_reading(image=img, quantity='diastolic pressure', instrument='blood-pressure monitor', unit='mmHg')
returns 76 mmHg
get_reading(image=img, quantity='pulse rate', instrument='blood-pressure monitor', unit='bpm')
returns 80 bpm
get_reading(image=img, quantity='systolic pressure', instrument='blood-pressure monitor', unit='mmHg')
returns 115 mmHg
